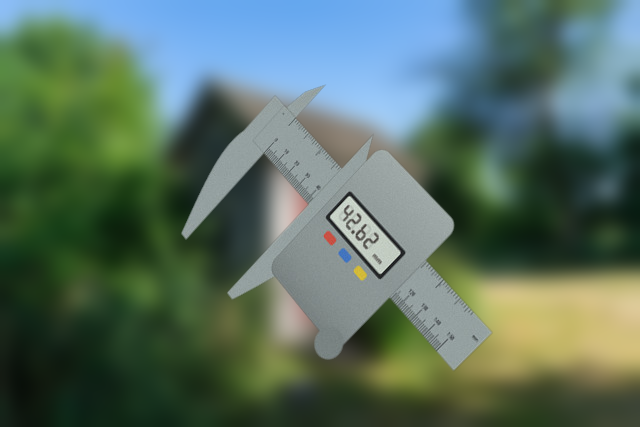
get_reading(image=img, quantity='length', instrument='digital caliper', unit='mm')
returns 42.62 mm
